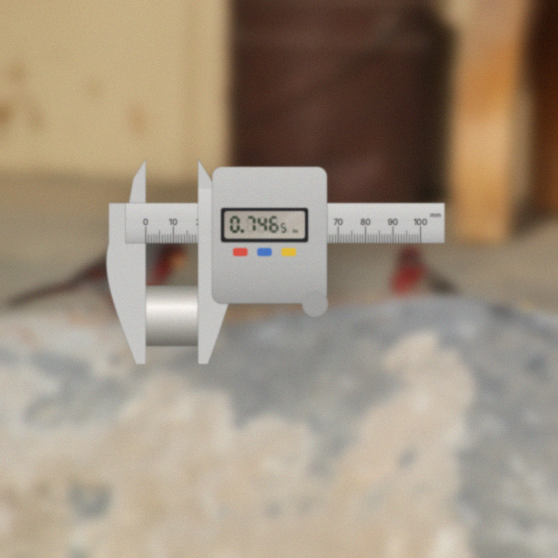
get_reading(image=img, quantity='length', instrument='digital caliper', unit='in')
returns 0.7465 in
